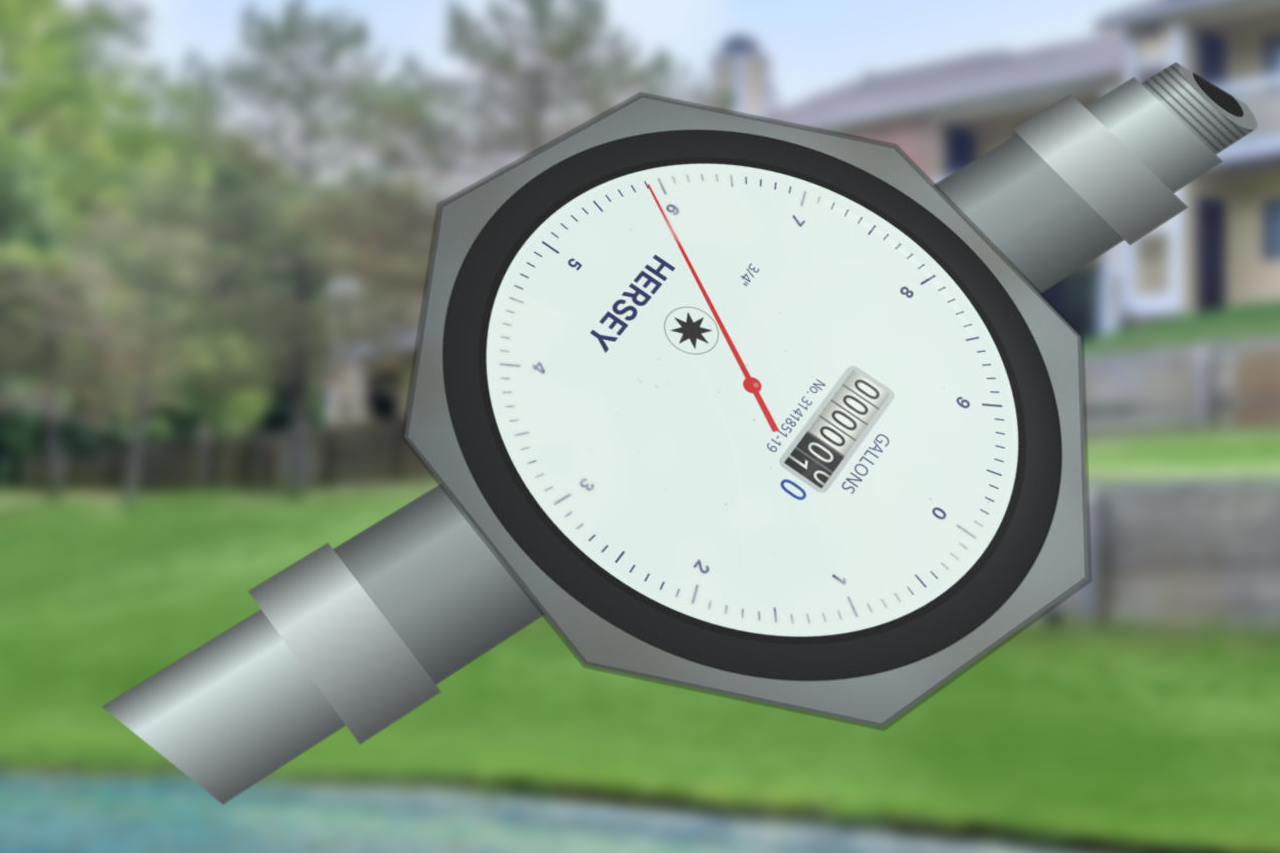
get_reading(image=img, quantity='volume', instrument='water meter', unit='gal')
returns 5.9 gal
